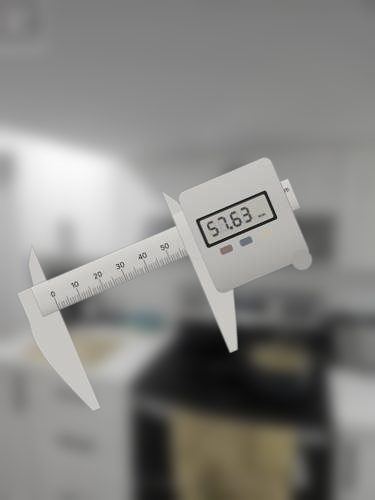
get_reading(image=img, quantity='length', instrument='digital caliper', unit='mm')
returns 57.63 mm
